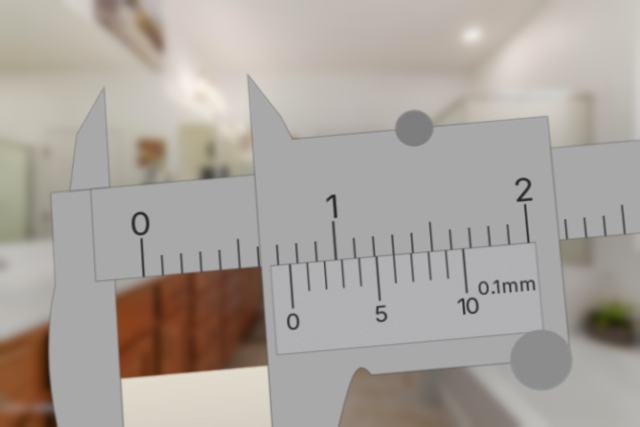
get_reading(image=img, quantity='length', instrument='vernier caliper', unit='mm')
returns 7.6 mm
